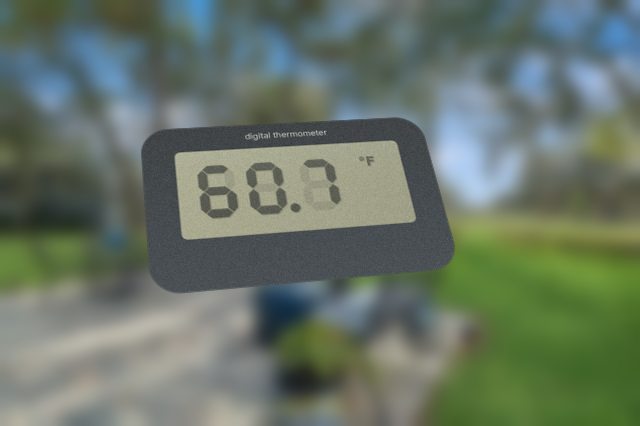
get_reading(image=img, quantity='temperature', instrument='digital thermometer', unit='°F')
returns 60.7 °F
